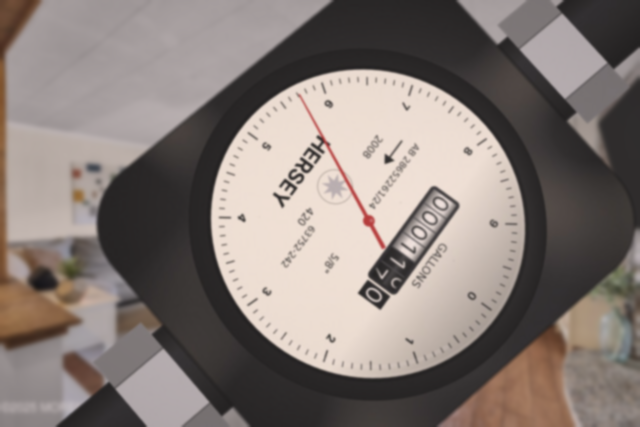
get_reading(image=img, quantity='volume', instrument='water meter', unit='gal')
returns 1165.7 gal
